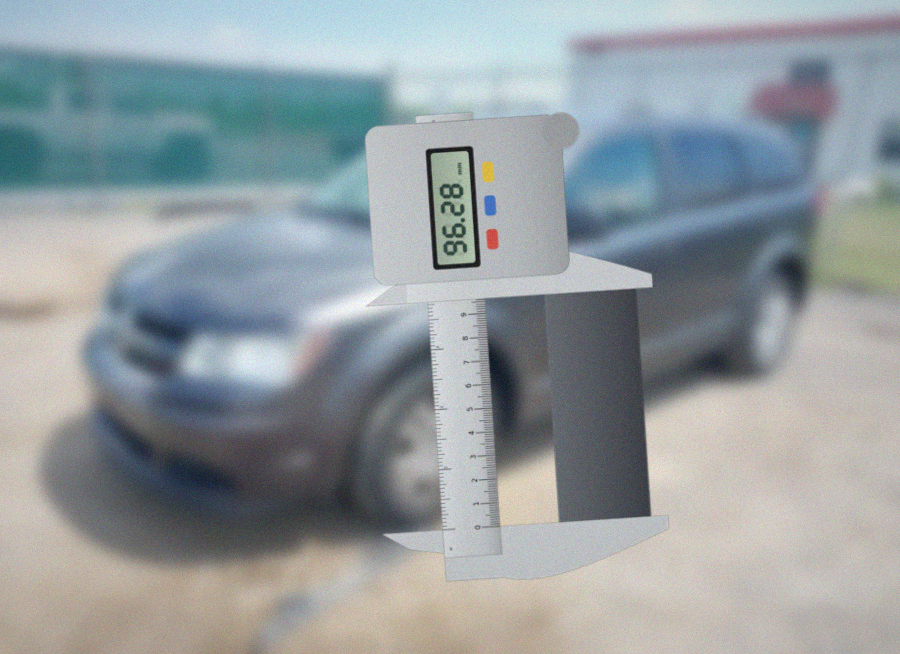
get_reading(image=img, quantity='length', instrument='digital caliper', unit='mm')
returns 96.28 mm
